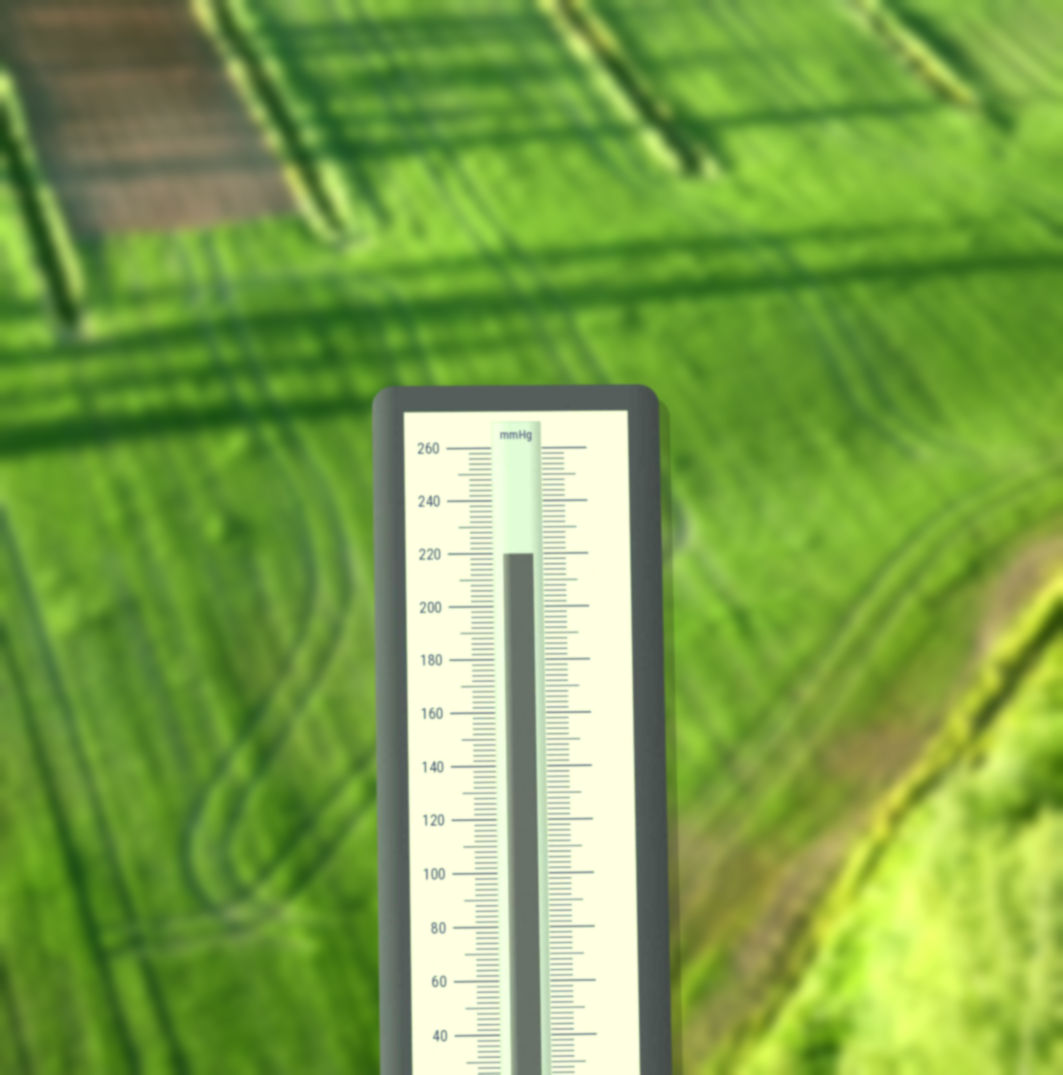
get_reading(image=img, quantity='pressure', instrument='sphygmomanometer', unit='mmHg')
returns 220 mmHg
